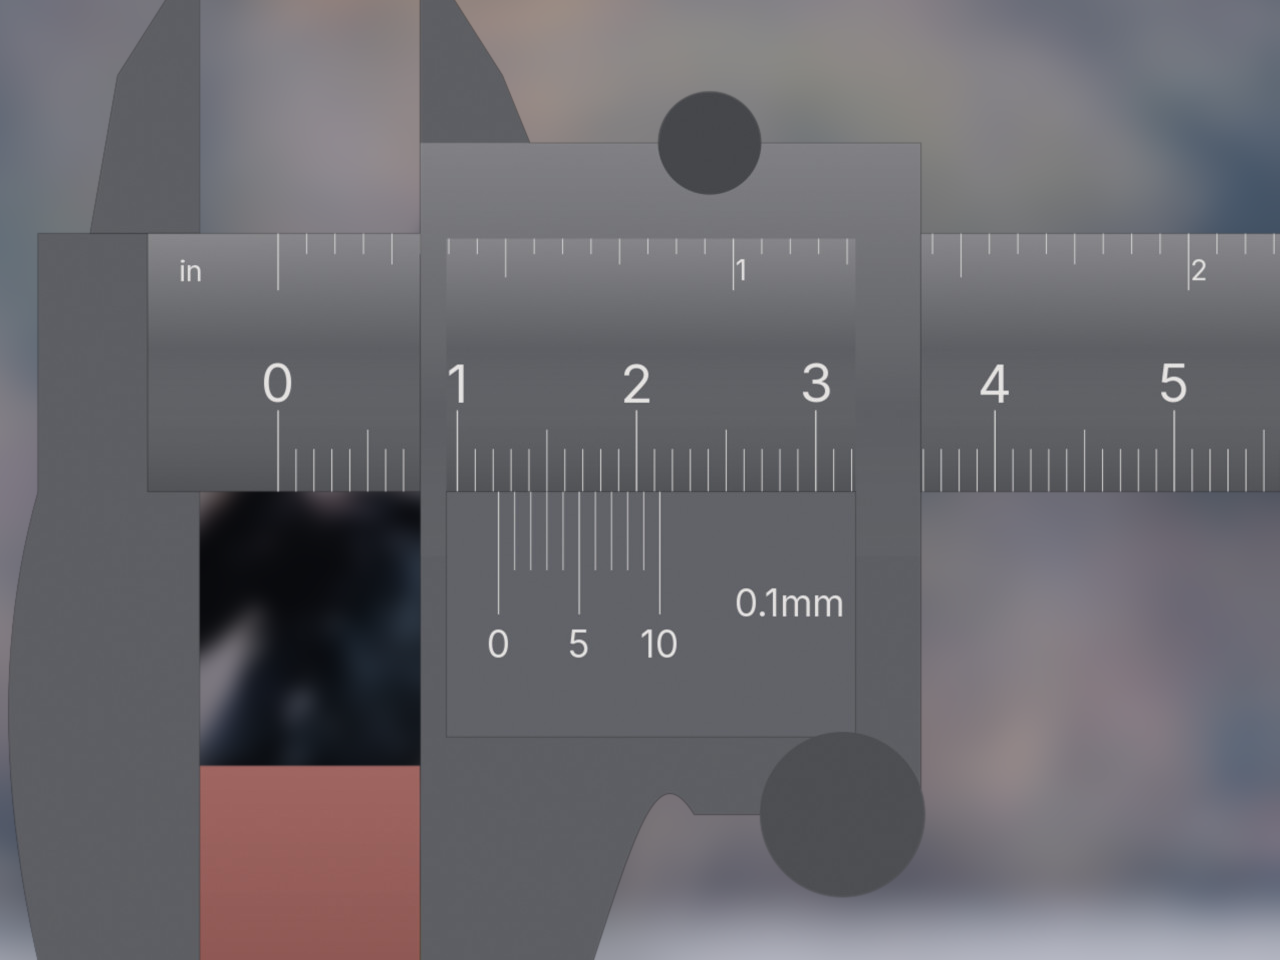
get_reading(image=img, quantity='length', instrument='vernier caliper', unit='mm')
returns 12.3 mm
